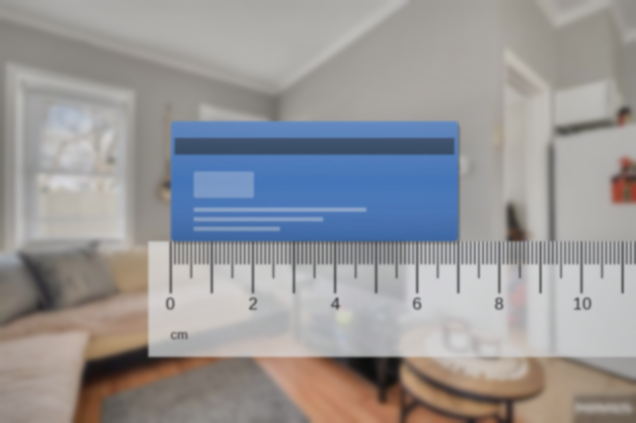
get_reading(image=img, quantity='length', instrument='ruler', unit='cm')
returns 7 cm
